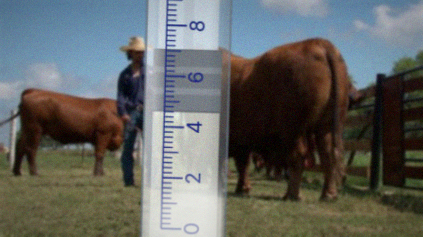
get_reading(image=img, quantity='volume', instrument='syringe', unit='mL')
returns 4.6 mL
